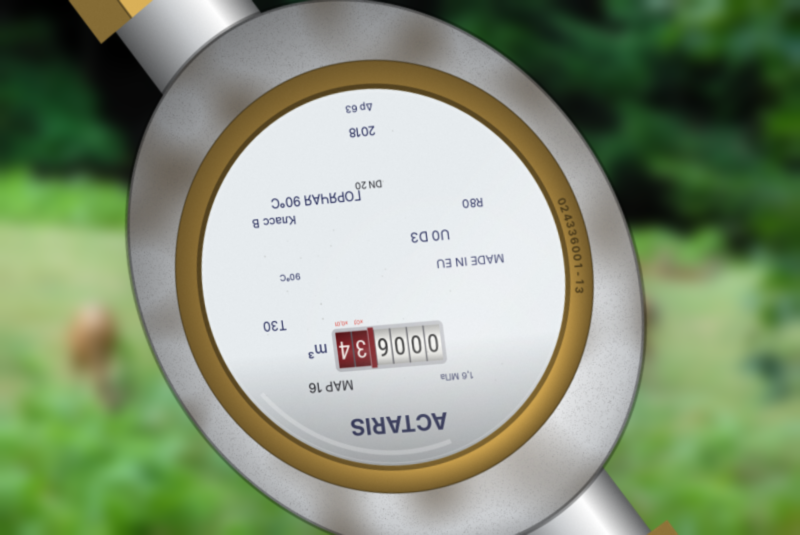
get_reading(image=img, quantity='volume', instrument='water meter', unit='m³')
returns 6.34 m³
